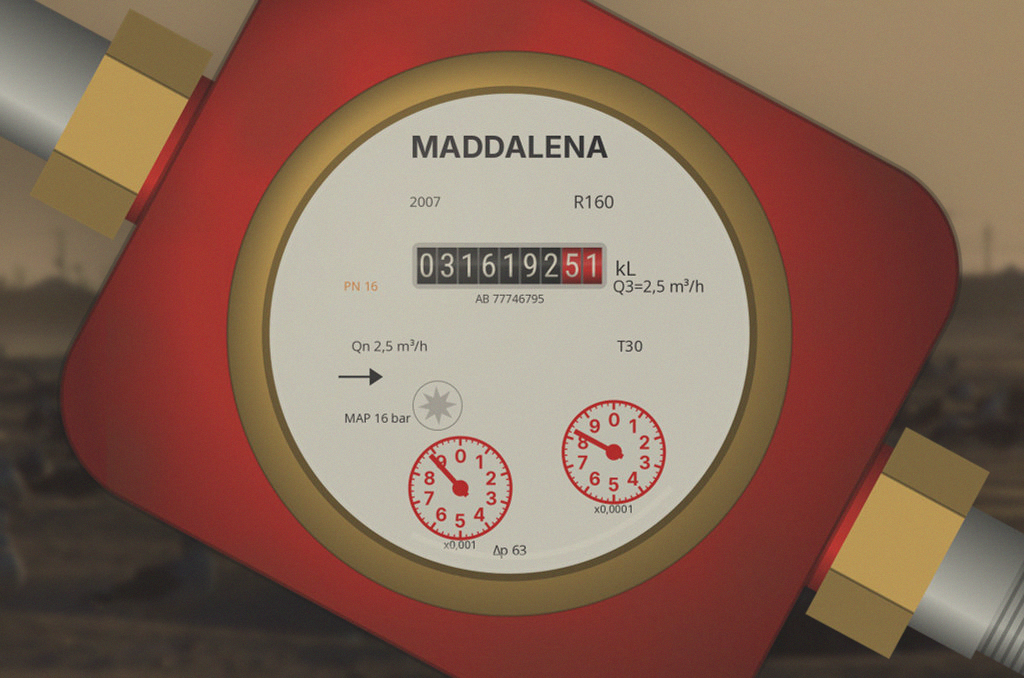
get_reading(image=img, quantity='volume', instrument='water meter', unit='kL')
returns 316192.5188 kL
